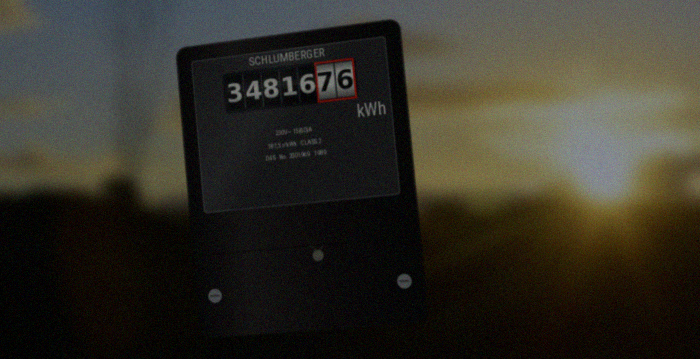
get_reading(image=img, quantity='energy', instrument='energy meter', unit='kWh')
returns 34816.76 kWh
